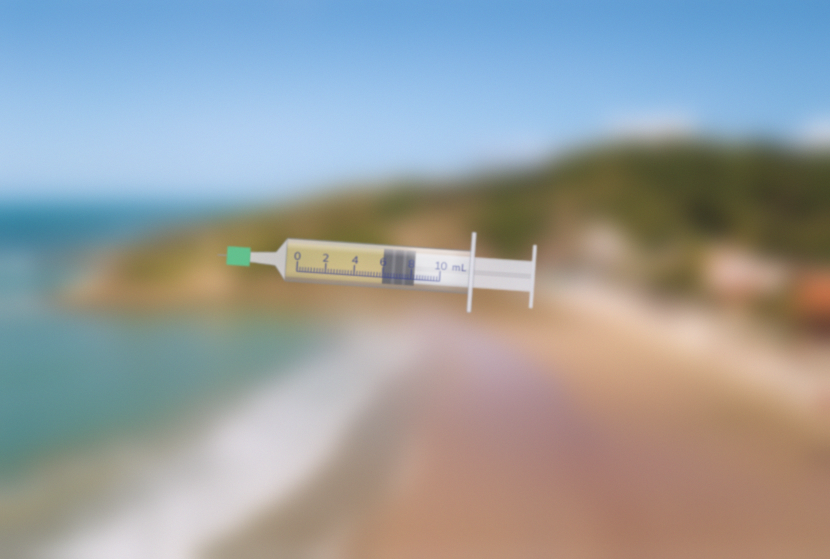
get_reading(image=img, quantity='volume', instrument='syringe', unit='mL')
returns 6 mL
